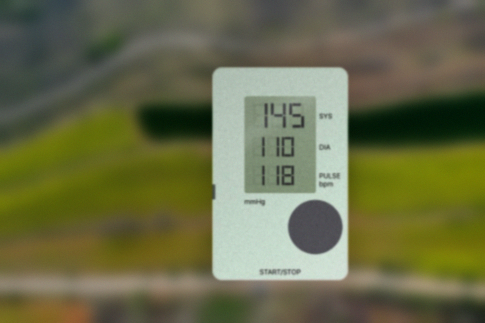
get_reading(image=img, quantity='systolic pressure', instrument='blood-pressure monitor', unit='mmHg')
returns 145 mmHg
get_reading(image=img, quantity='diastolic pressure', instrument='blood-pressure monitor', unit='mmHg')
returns 110 mmHg
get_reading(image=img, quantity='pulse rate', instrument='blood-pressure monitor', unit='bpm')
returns 118 bpm
